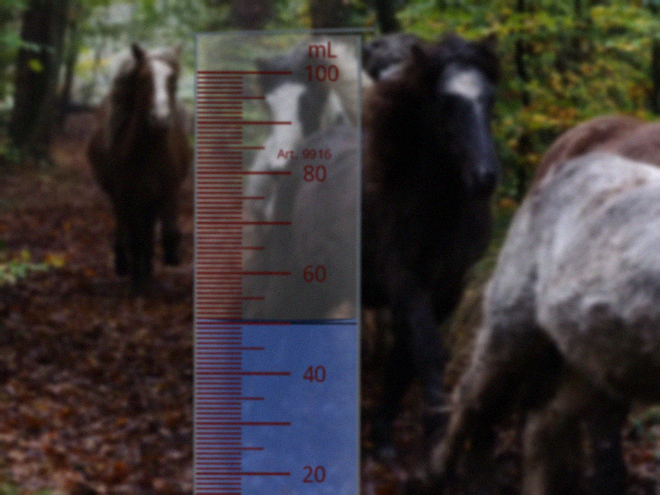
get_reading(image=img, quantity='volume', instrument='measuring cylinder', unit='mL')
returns 50 mL
